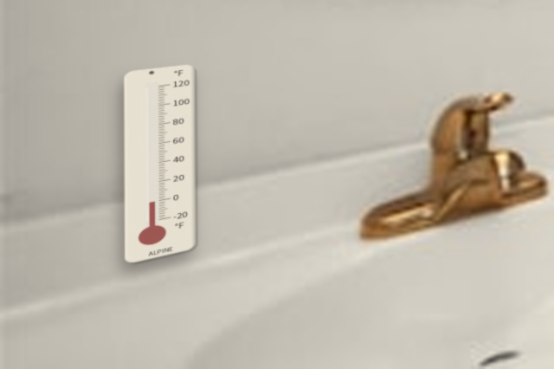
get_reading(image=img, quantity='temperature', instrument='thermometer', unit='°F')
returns 0 °F
